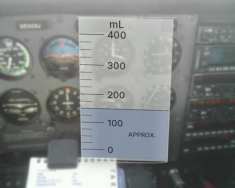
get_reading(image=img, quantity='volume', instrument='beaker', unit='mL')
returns 150 mL
